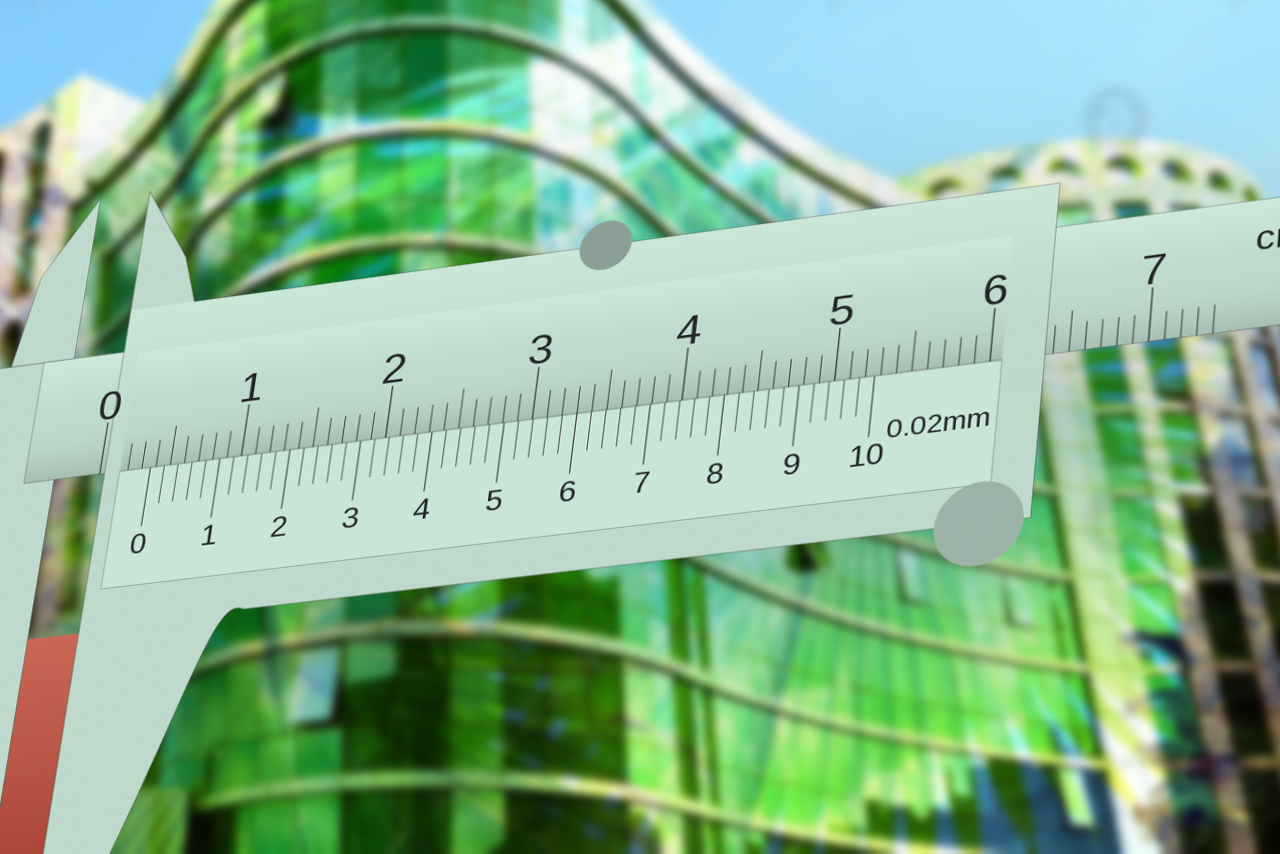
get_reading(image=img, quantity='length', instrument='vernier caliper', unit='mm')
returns 3.6 mm
